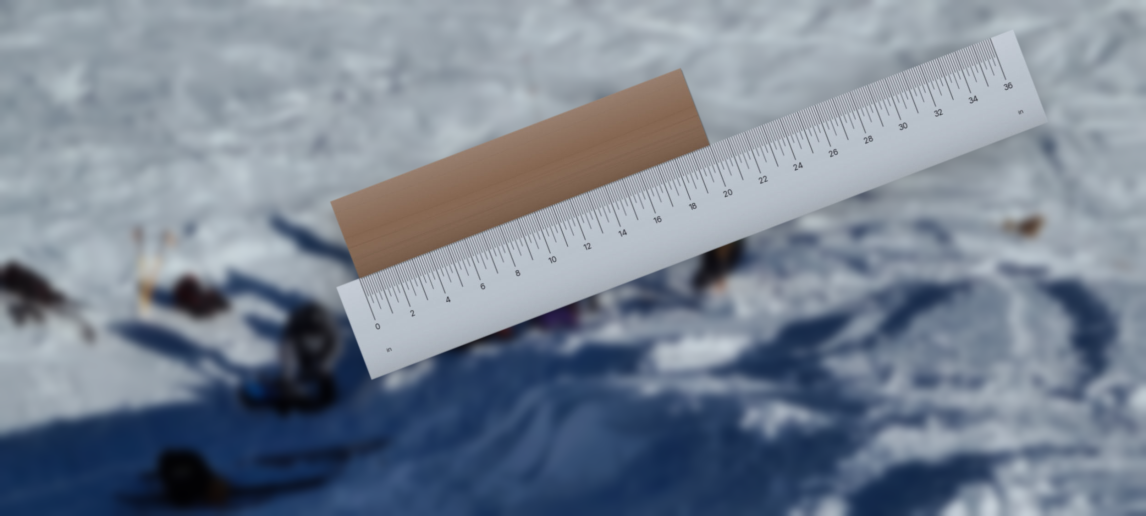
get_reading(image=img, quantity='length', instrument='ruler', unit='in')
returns 20 in
